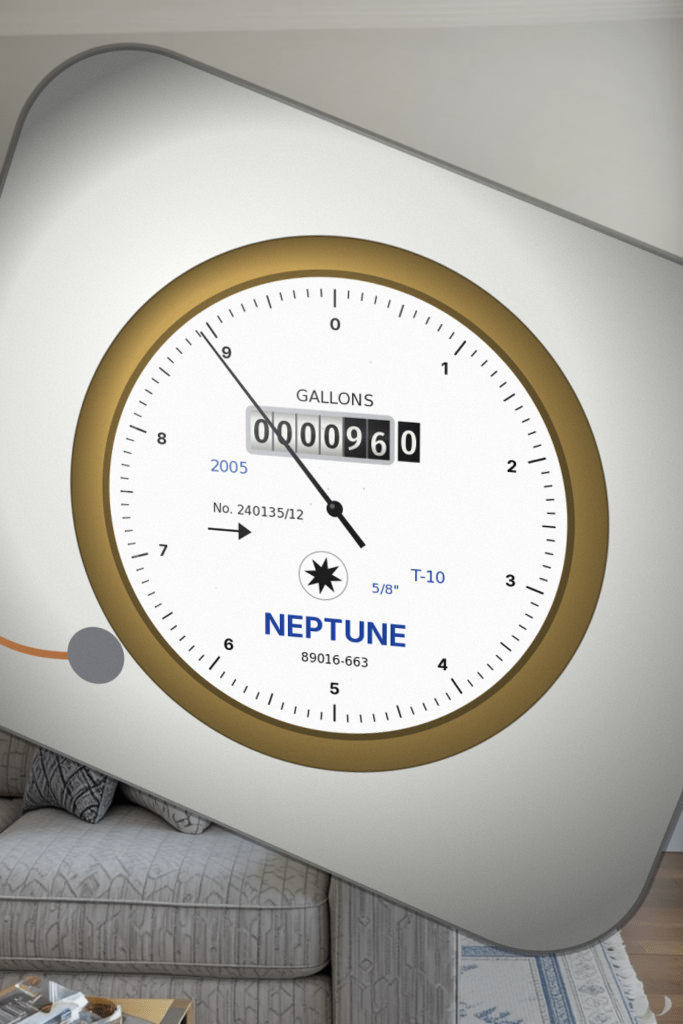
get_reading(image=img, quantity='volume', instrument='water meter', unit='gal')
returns 958.9 gal
